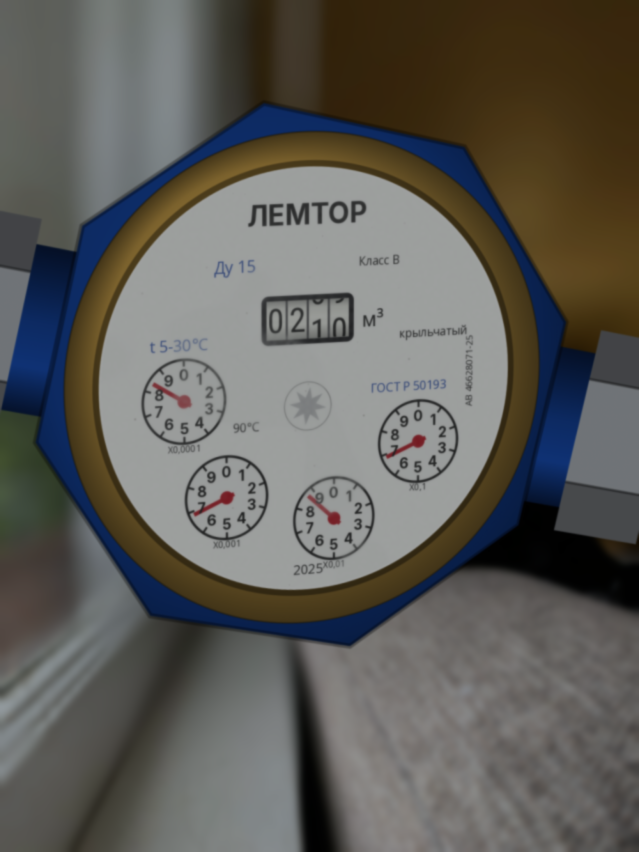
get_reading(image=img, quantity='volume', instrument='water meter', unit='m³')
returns 209.6868 m³
